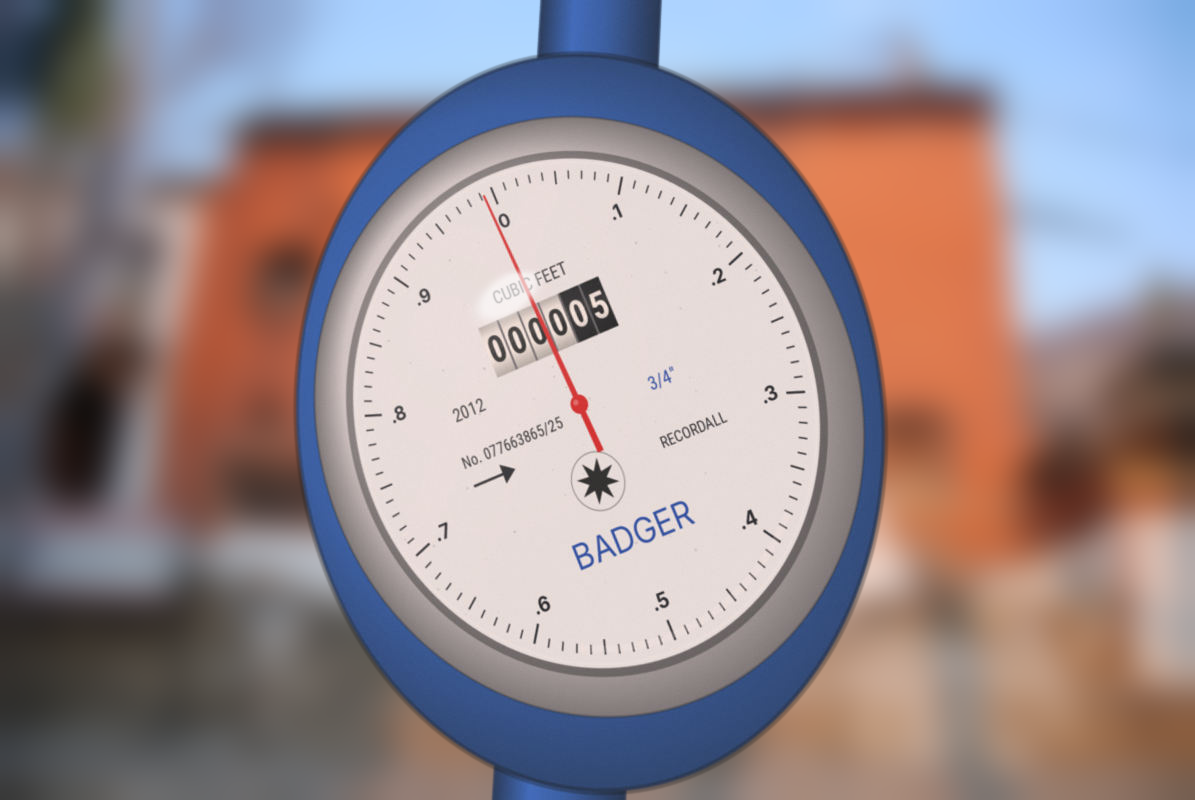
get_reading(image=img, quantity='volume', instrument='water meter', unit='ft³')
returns 4.99 ft³
